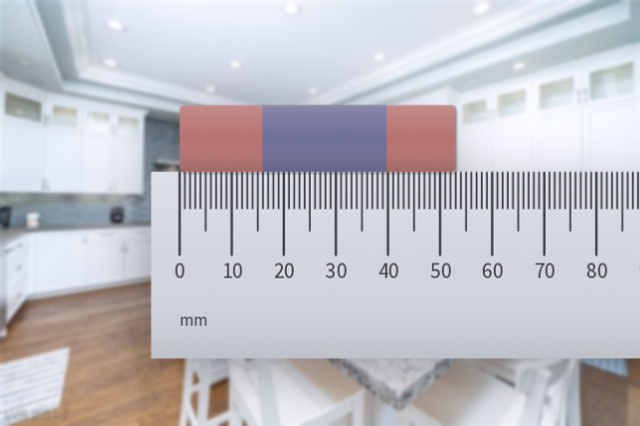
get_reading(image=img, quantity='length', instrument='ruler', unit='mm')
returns 53 mm
